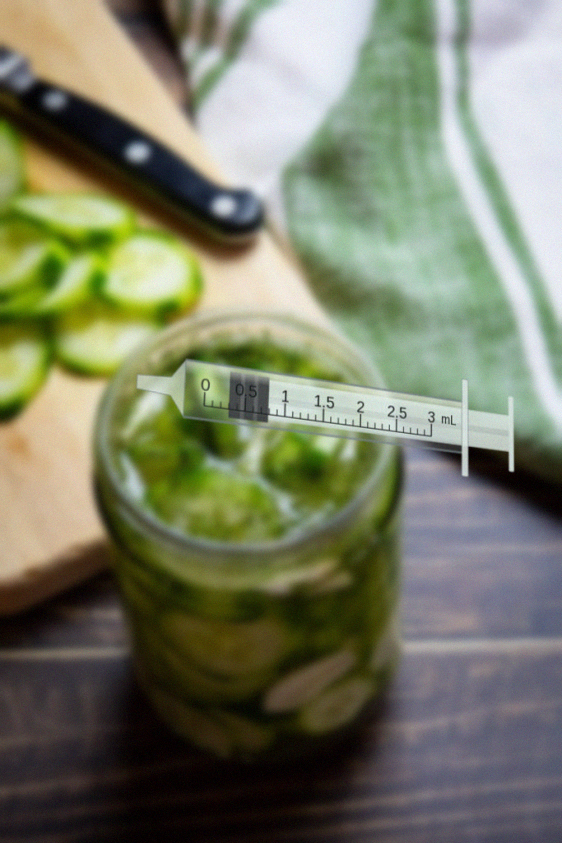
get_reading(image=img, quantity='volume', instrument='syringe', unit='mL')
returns 0.3 mL
